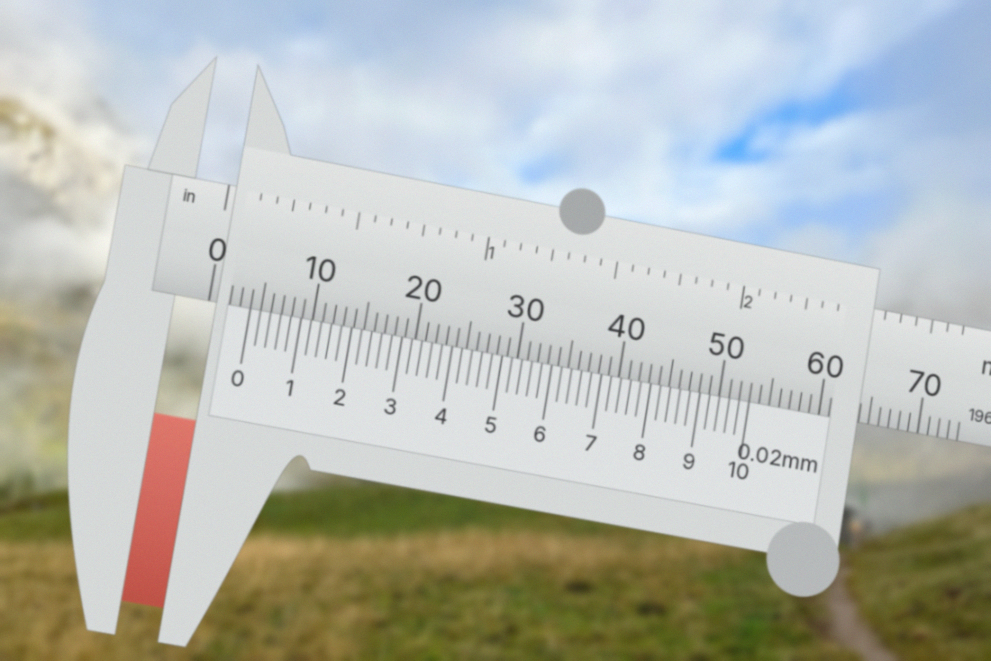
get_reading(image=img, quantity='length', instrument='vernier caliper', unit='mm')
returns 4.0 mm
